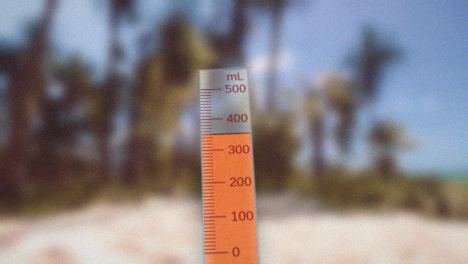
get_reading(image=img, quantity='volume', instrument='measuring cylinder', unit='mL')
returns 350 mL
